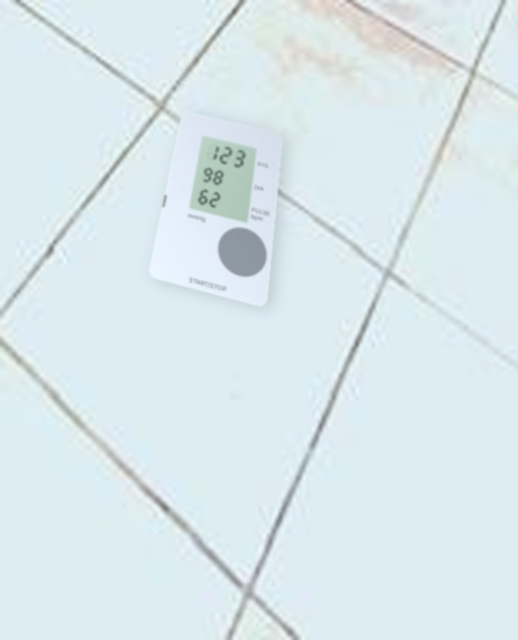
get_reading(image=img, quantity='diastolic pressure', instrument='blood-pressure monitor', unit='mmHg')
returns 98 mmHg
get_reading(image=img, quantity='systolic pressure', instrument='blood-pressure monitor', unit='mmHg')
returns 123 mmHg
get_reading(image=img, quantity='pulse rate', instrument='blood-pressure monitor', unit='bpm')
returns 62 bpm
